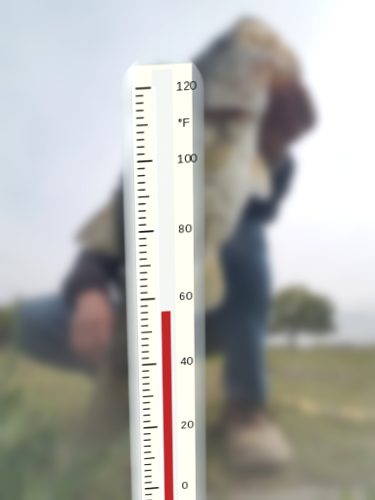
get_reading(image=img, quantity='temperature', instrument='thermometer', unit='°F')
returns 56 °F
